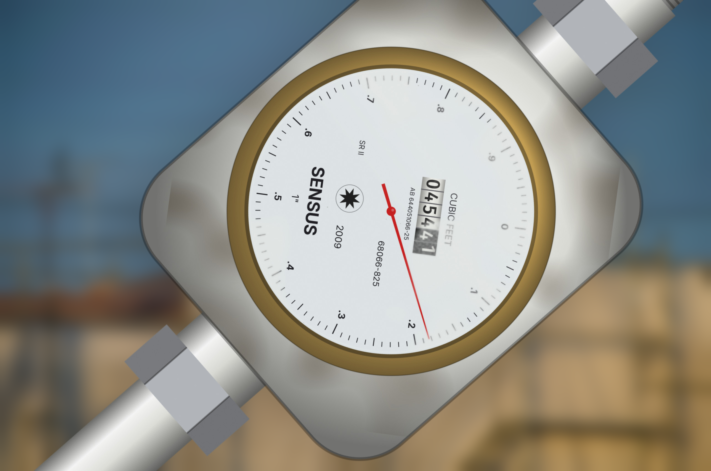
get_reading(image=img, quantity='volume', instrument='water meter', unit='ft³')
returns 45441.18 ft³
